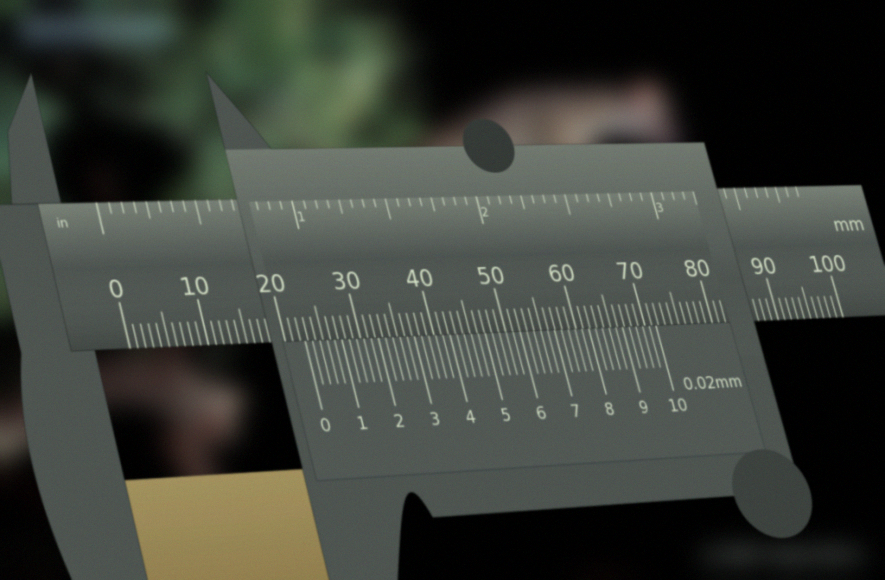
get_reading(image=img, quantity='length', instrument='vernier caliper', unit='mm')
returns 22.6 mm
